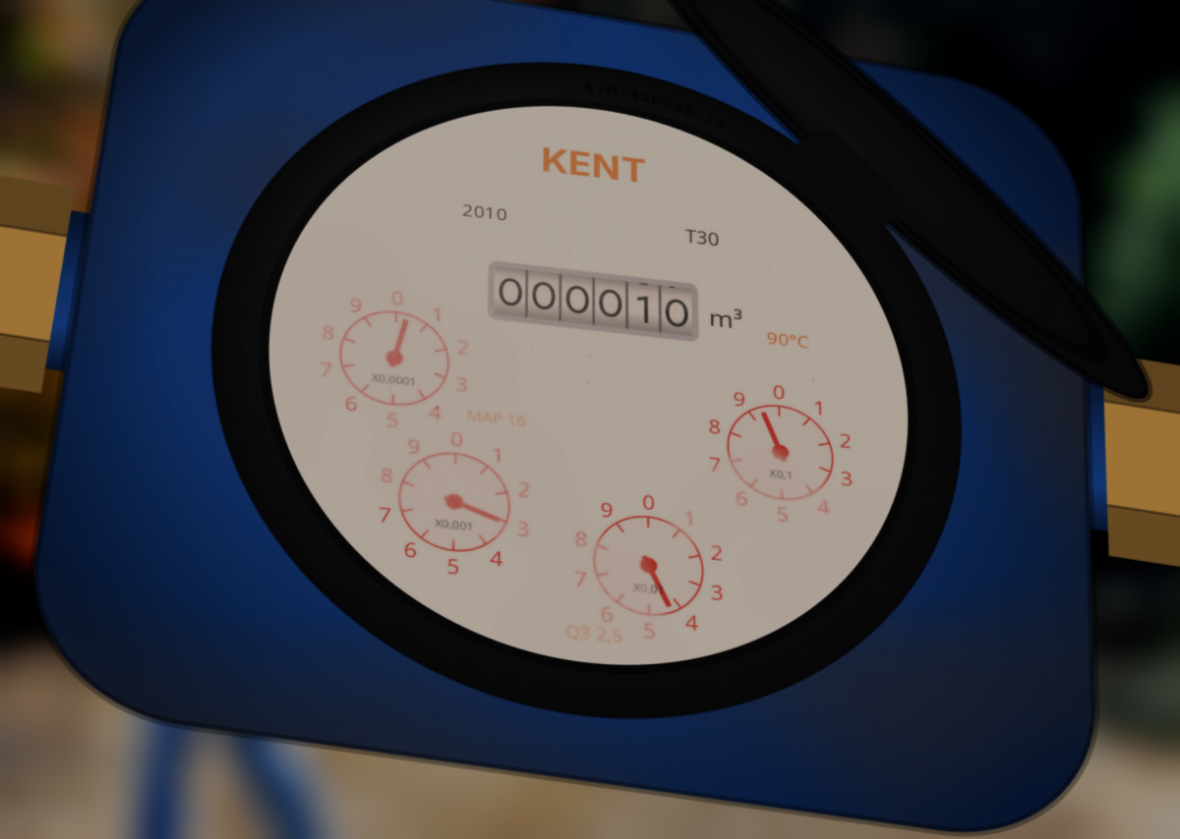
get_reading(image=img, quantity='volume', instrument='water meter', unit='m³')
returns 9.9430 m³
